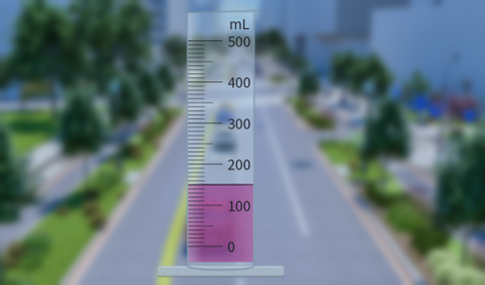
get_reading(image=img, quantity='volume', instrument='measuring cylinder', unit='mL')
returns 150 mL
